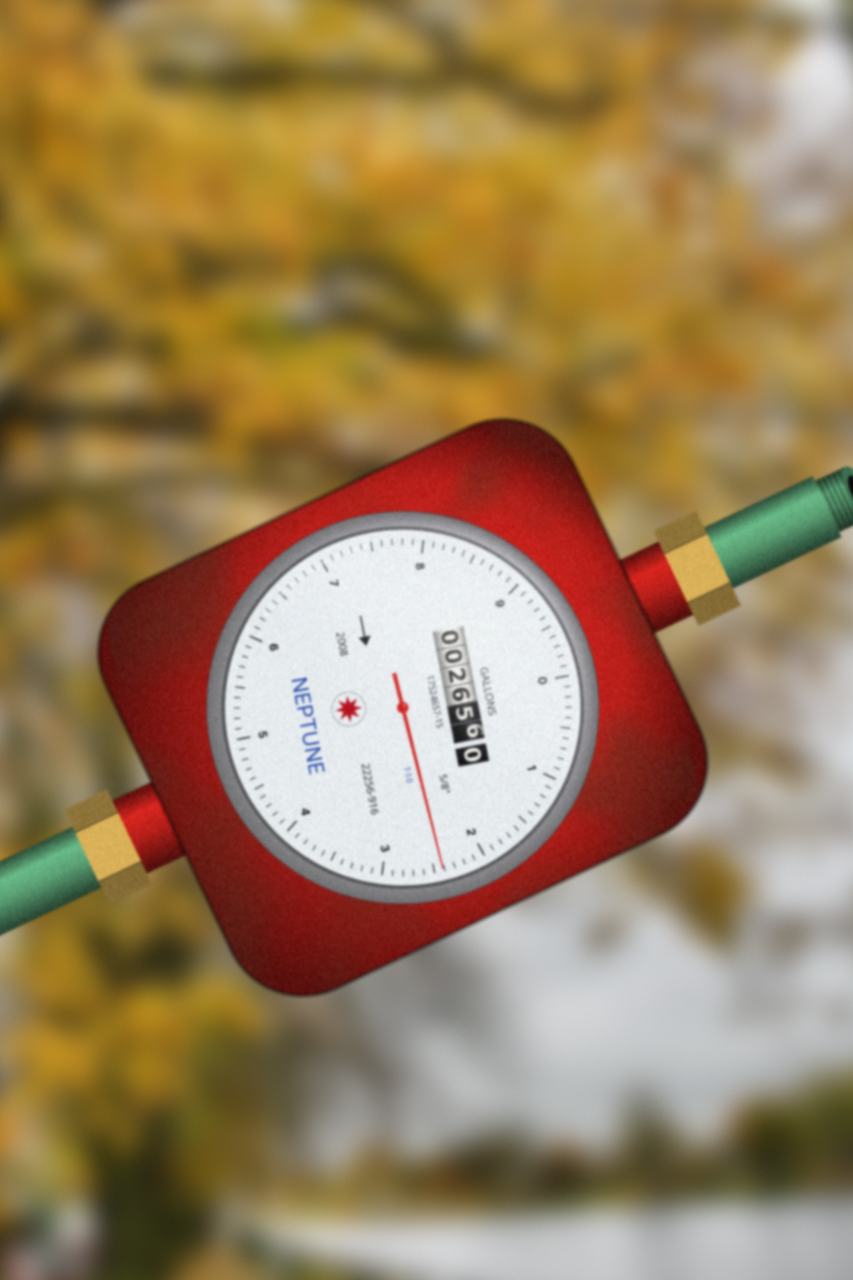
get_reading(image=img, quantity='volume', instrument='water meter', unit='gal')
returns 26562.4 gal
